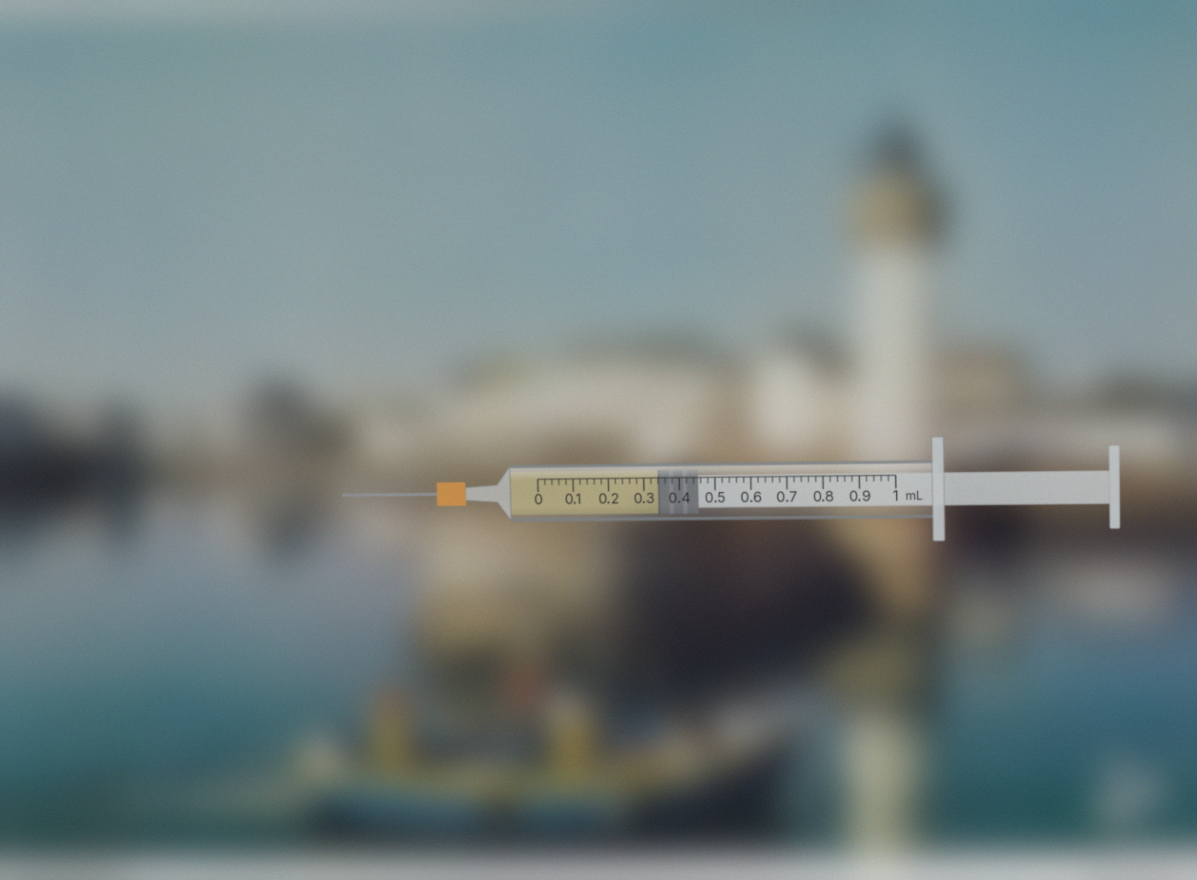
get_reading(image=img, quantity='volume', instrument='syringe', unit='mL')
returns 0.34 mL
